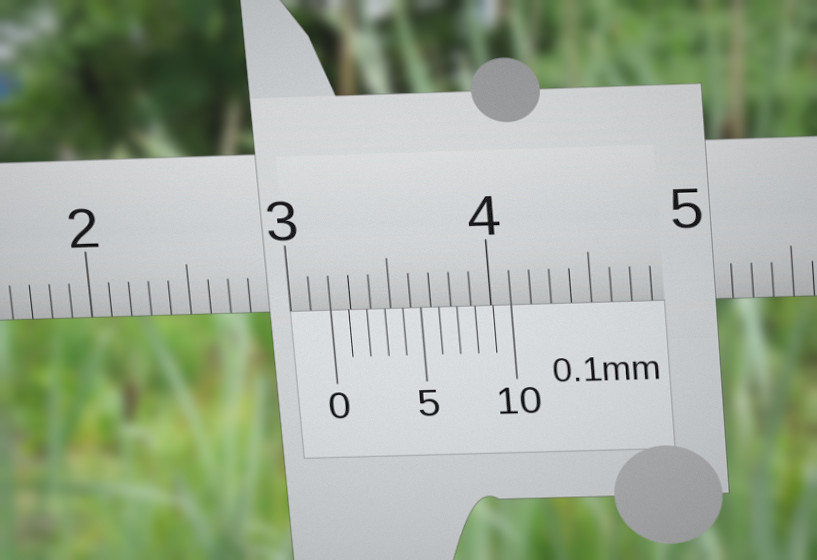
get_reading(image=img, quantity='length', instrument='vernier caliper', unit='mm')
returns 32.0 mm
